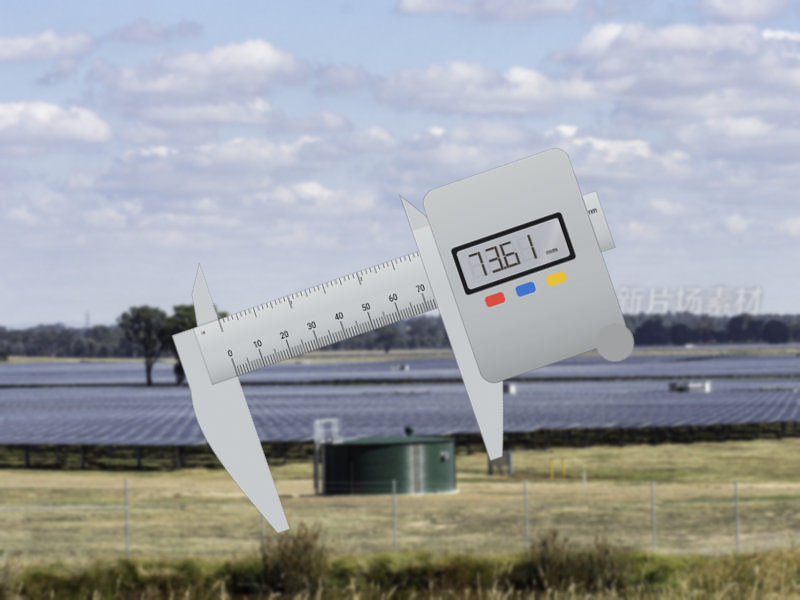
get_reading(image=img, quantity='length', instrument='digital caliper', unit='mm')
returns 73.61 mm
